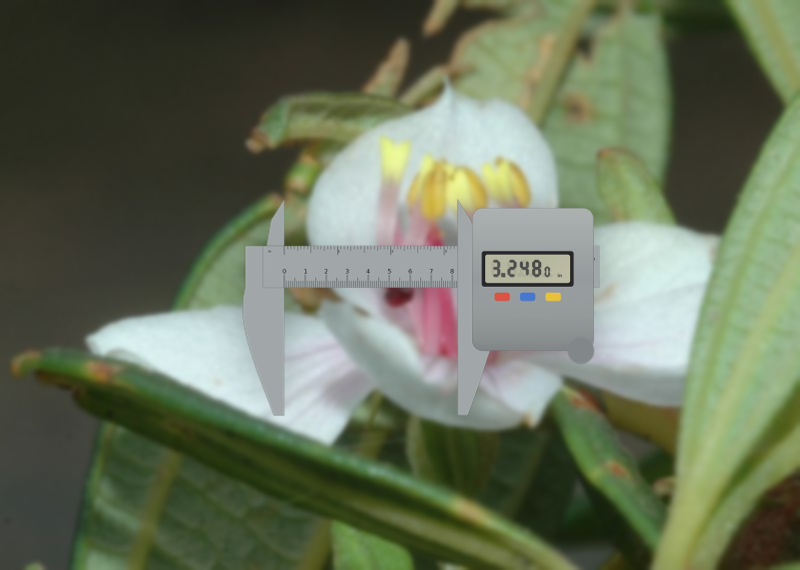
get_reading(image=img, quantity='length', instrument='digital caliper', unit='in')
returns 3.2480 in
